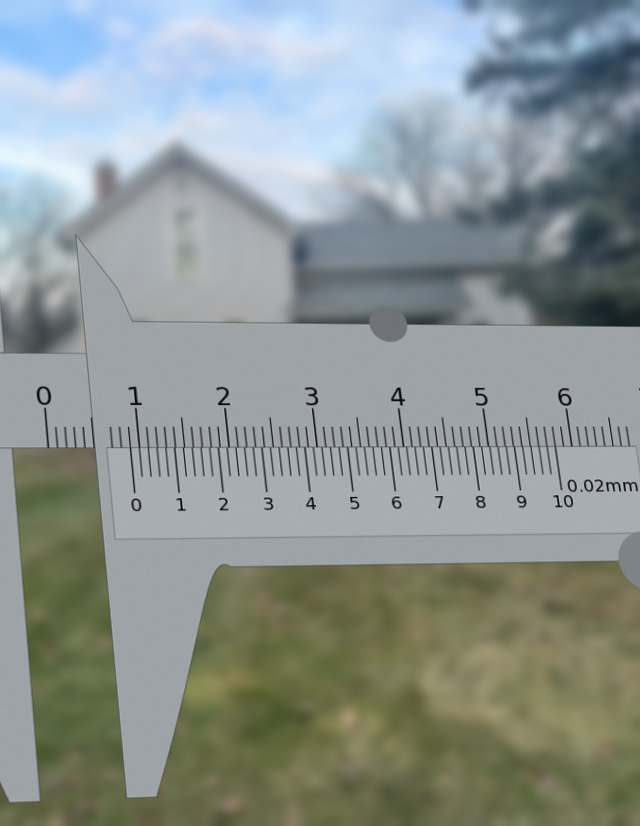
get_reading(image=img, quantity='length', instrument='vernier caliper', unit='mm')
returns 9.0 mm
